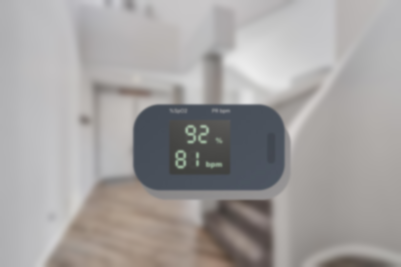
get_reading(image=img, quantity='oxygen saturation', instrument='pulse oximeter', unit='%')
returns 92 %
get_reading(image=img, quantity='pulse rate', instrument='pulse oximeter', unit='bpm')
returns 81 bpm
